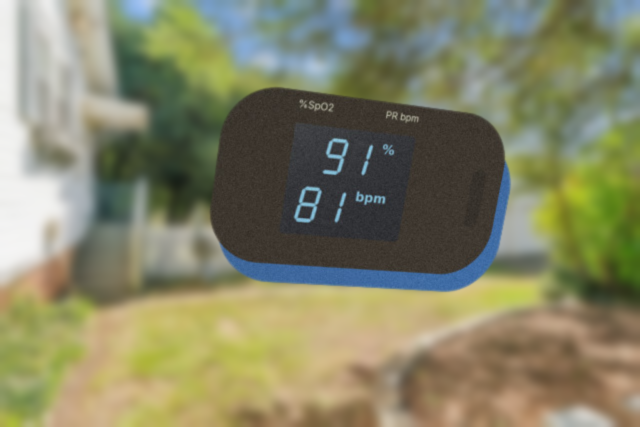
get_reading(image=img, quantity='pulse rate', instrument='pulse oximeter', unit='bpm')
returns 81 bpm
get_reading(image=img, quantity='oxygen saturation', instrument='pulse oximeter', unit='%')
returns 91 %
